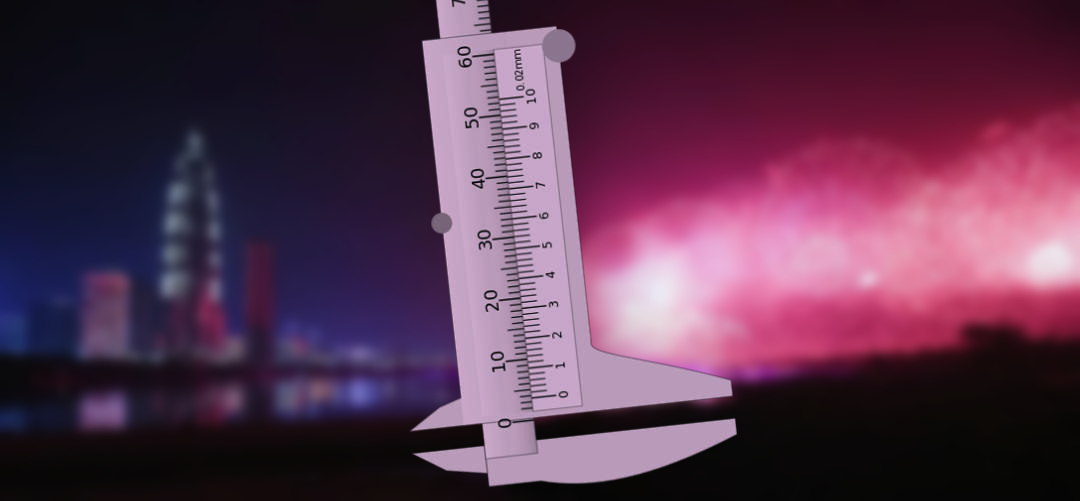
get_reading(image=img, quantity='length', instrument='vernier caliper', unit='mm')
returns 3.6 mm
